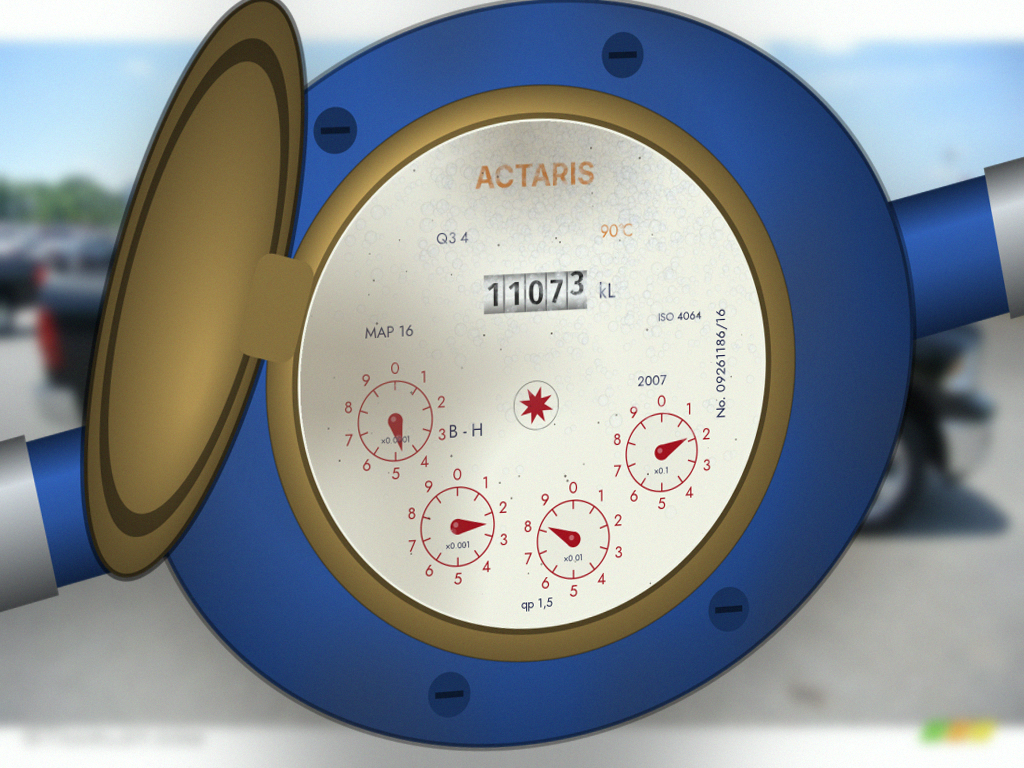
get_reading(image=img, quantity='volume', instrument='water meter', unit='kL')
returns 11073.1824 kL
